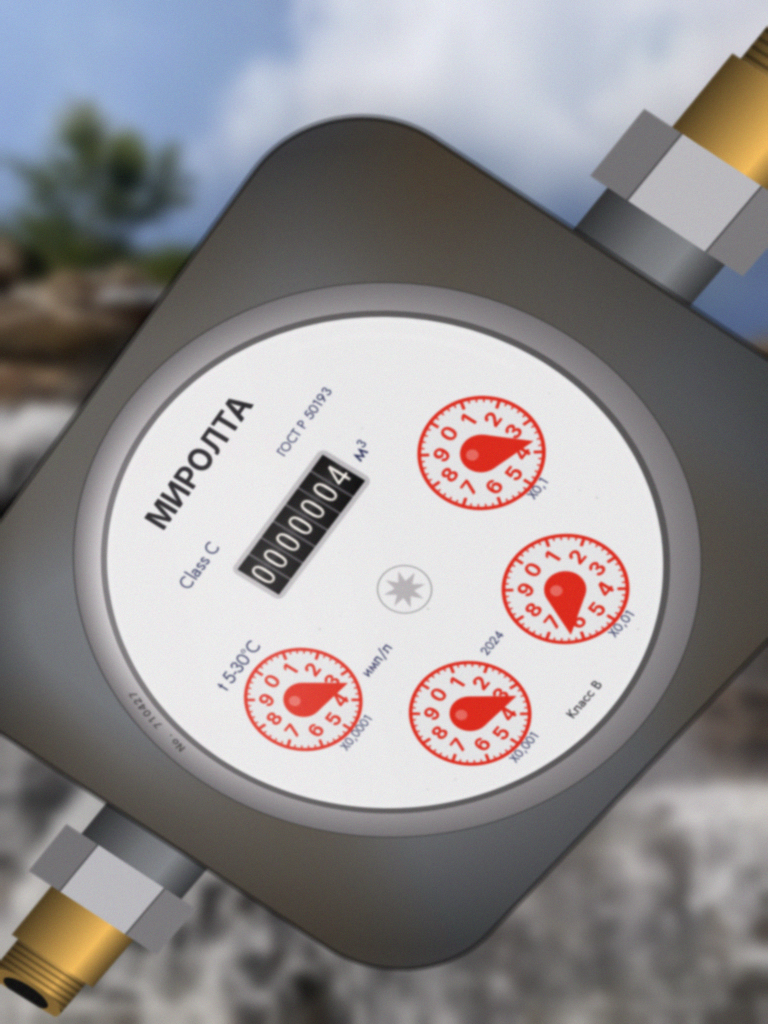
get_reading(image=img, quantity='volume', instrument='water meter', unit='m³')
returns 4.3633 m³
